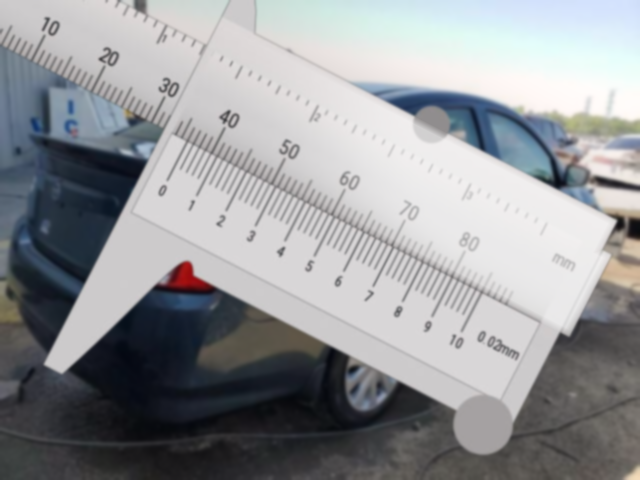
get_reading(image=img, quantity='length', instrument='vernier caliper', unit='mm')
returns 36.0 mm
